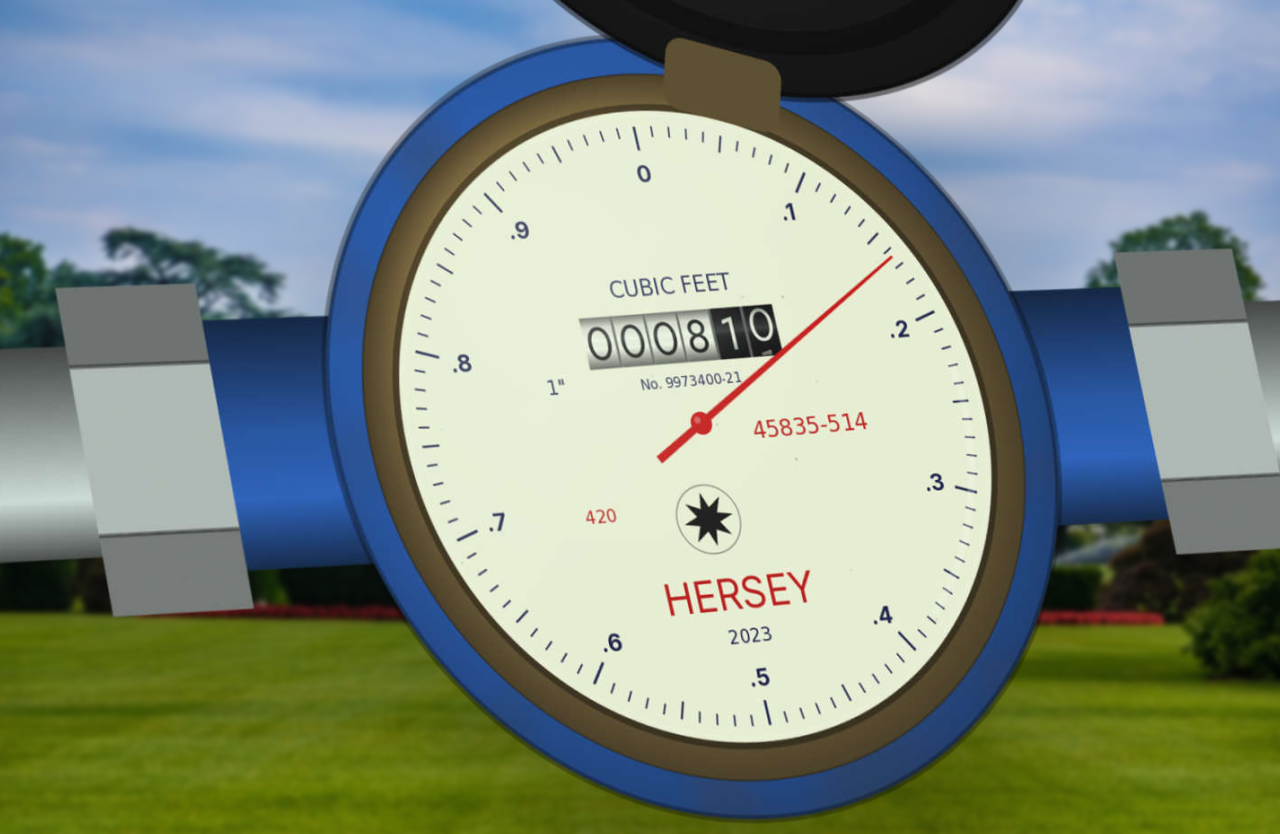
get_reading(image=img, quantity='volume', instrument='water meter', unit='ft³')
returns 810.16 ft³
